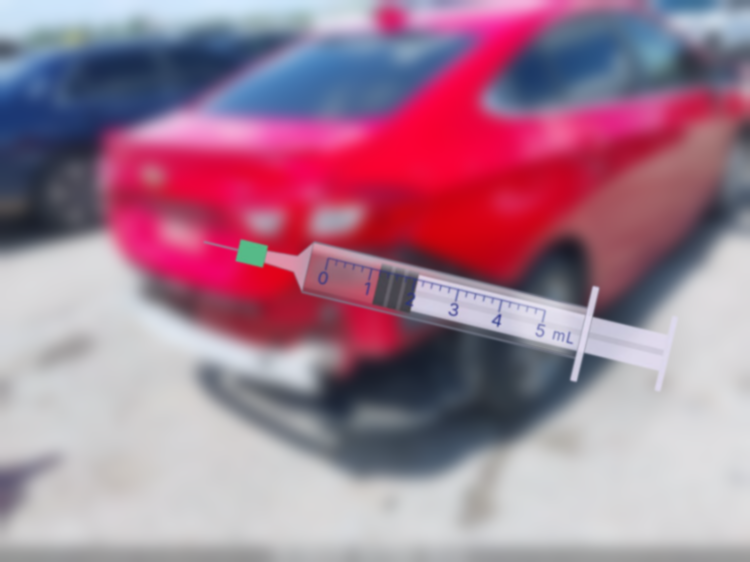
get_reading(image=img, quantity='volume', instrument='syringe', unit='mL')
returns 1.2 mL
